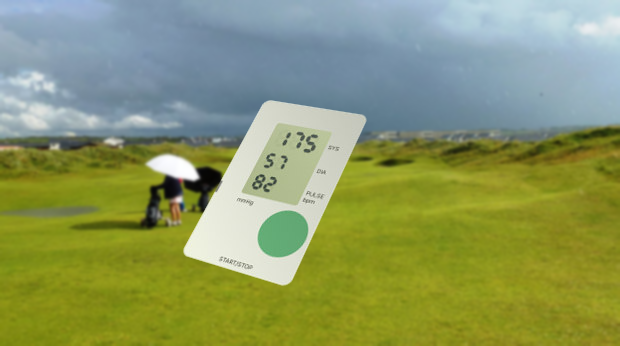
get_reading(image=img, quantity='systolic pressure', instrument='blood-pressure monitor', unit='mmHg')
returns 175 mmHg
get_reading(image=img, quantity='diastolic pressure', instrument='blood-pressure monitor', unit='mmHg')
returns 57 mmHg
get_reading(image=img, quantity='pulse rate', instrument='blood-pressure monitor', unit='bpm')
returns 82 bpm
